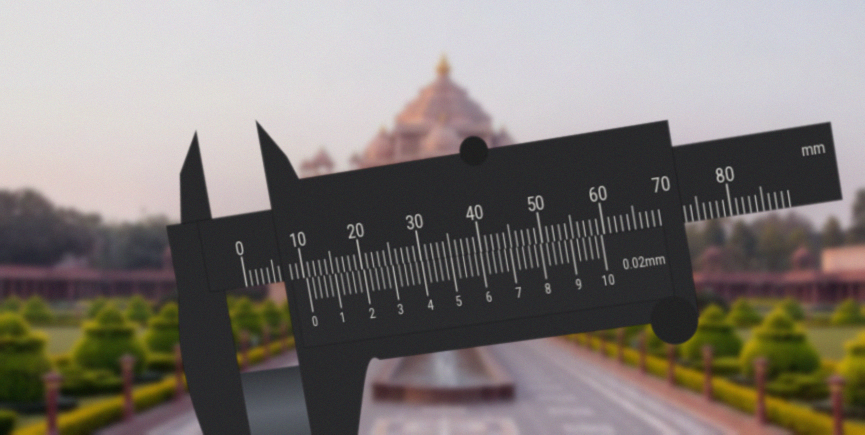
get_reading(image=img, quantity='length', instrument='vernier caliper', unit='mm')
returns 10.5 mm
